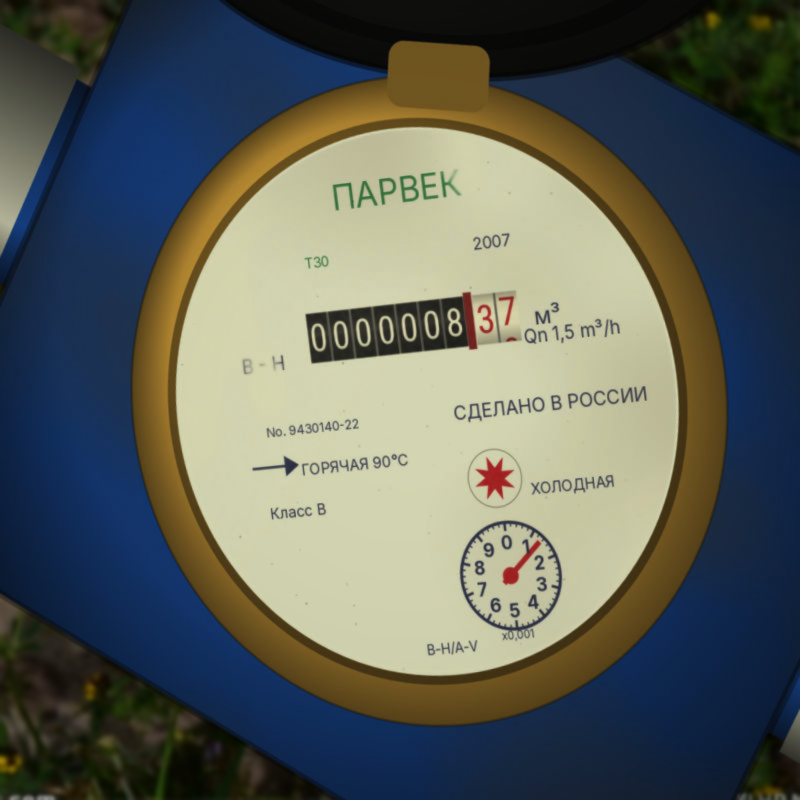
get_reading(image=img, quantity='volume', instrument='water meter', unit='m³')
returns 8.371 m³
